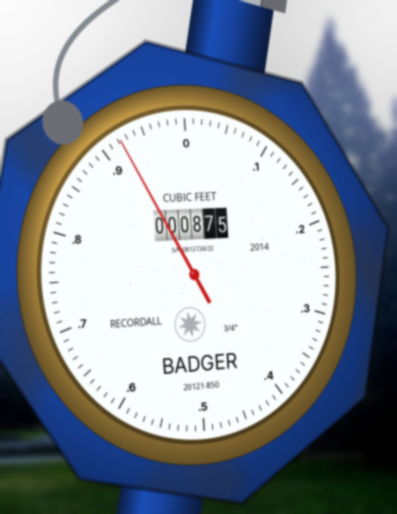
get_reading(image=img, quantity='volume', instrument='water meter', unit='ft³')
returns 874.92 ft³
